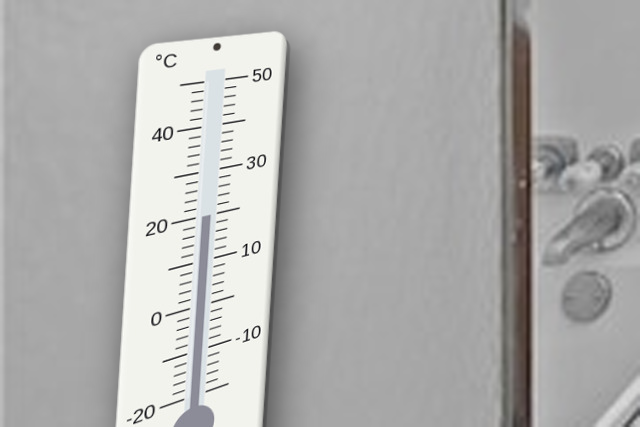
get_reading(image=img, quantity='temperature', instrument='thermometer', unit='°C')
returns 20 °C
